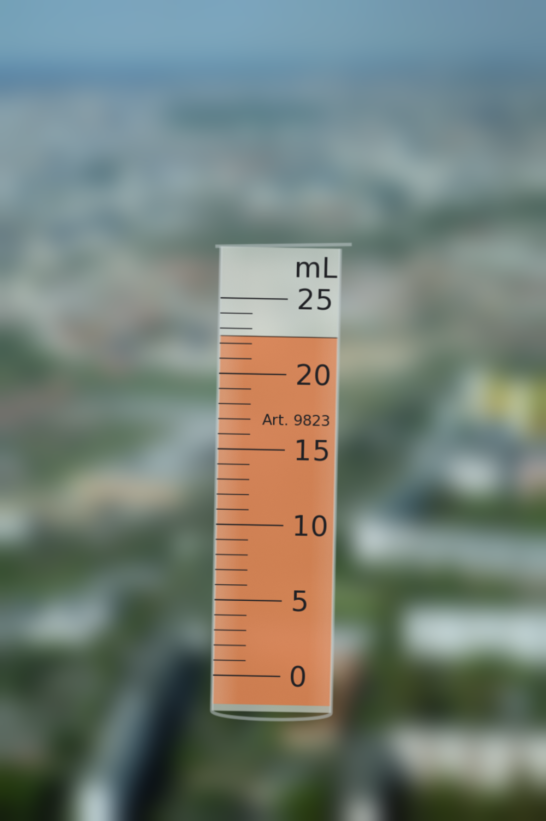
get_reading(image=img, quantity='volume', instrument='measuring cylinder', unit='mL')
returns 22.5 mL
